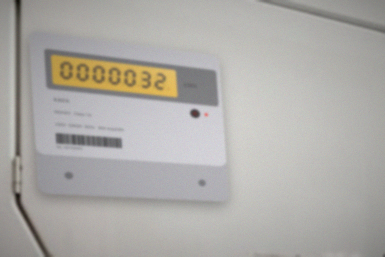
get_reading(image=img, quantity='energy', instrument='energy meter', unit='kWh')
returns 32 kWh
